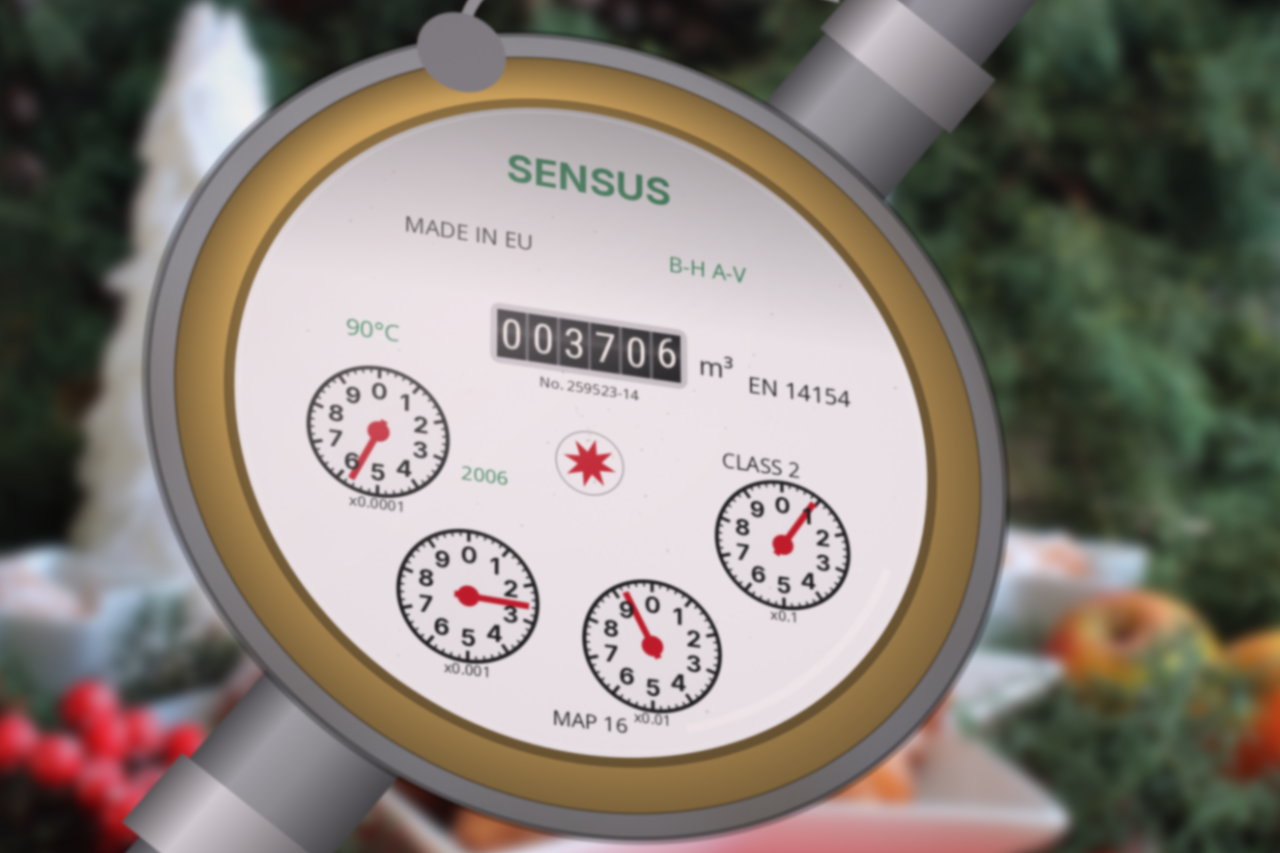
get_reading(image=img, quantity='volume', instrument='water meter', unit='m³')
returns 3706.0925 m³
